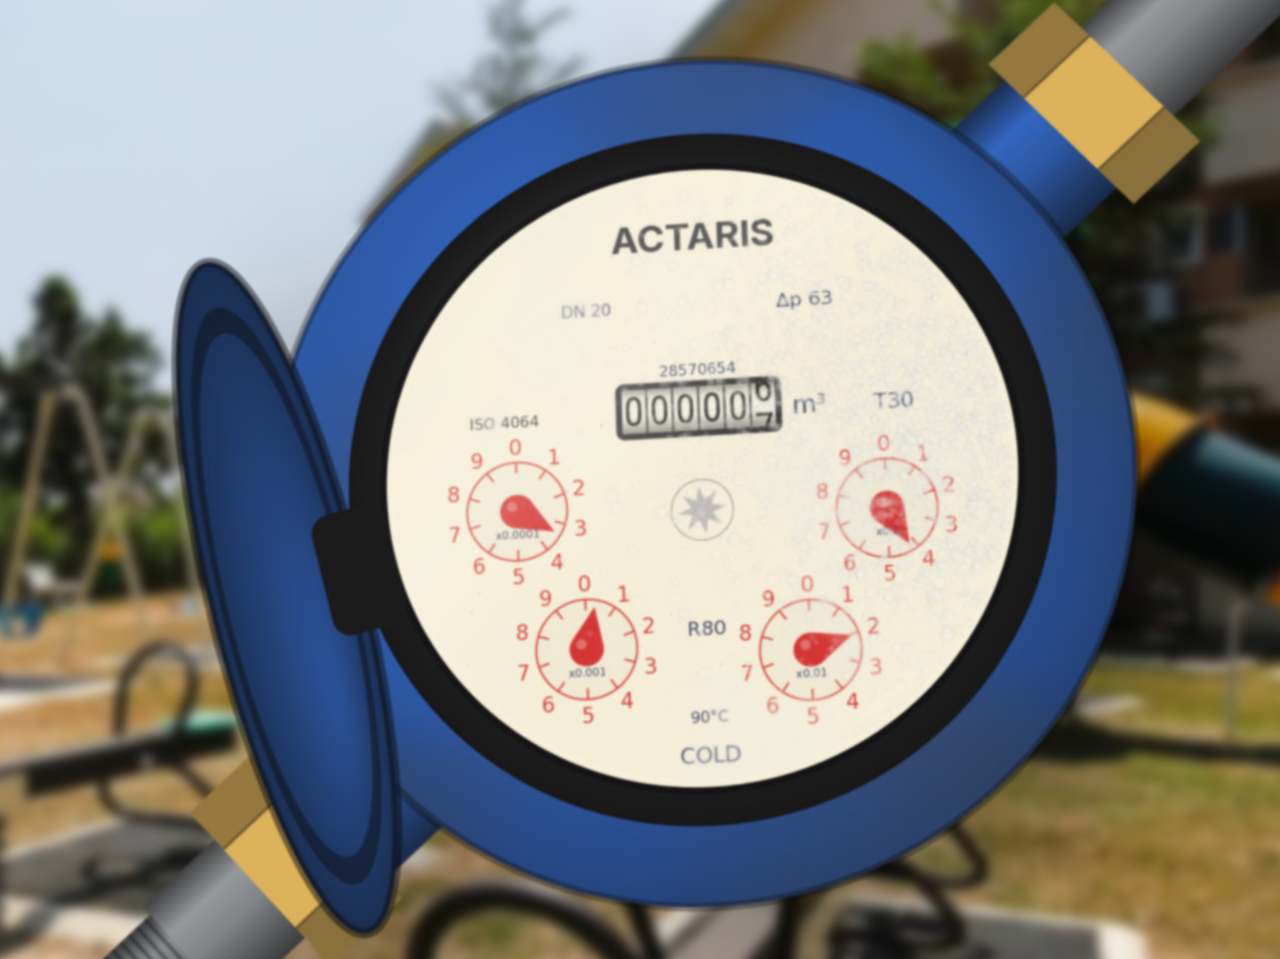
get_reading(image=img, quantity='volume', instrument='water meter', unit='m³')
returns 6.4203 m³
